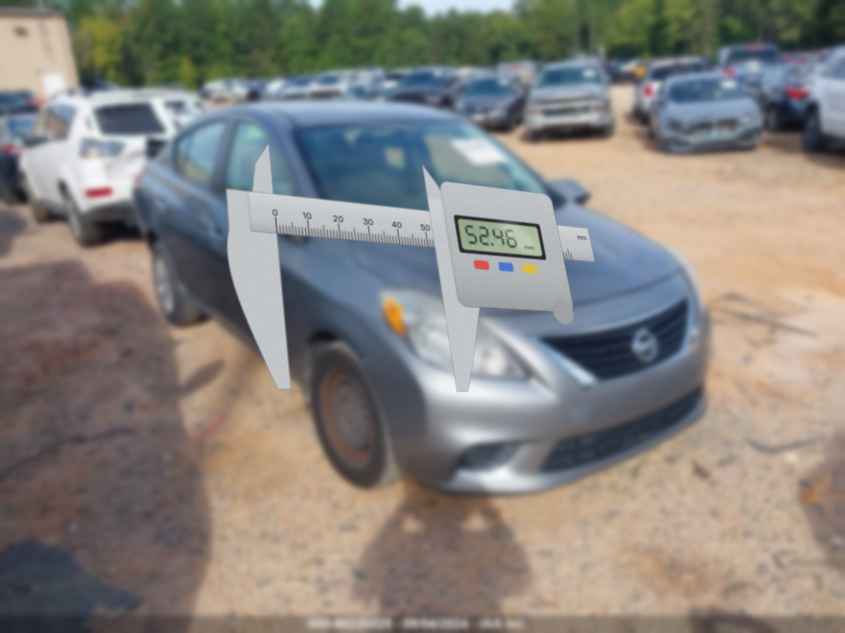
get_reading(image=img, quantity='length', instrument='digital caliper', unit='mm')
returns 52.46 mm
